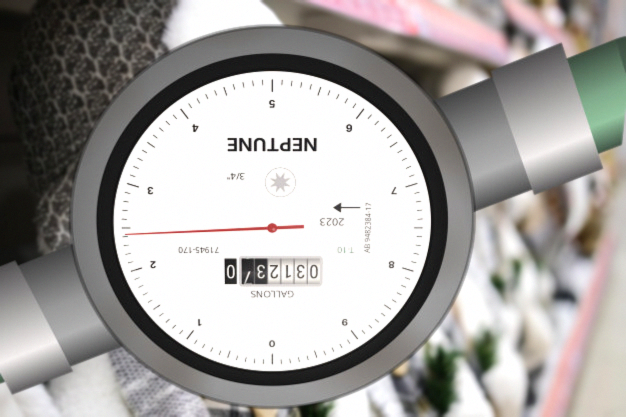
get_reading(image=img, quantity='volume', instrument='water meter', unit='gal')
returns 312372.4 gal
